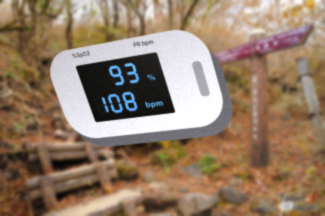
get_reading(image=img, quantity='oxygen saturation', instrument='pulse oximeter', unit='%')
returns 93 %
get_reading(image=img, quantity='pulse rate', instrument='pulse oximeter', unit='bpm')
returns 108 bpm
